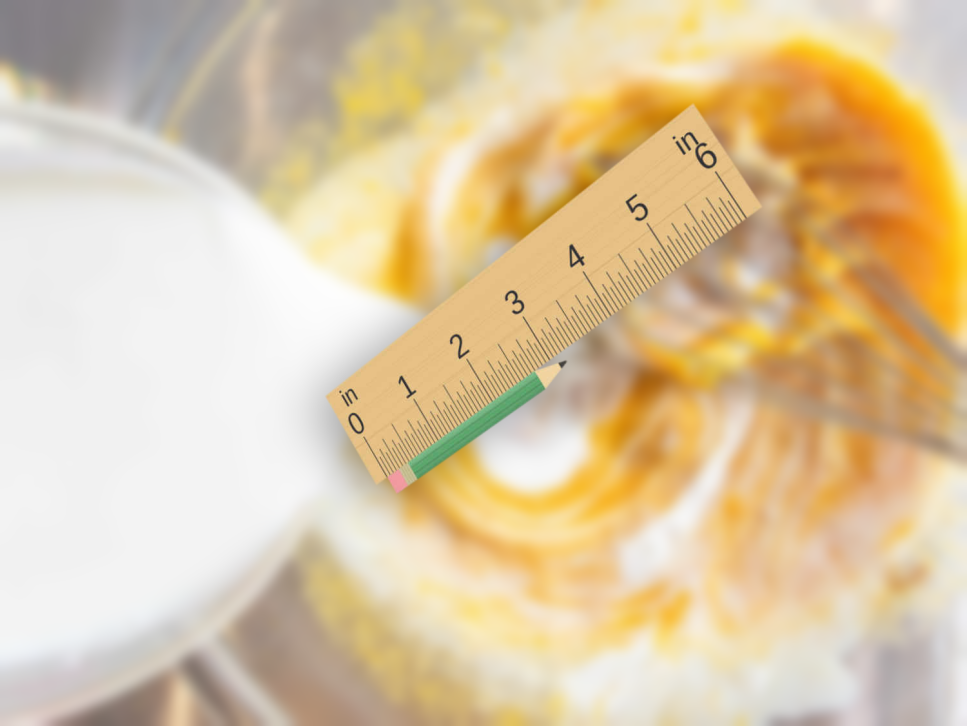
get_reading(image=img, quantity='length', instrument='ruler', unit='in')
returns 3.1875 in
